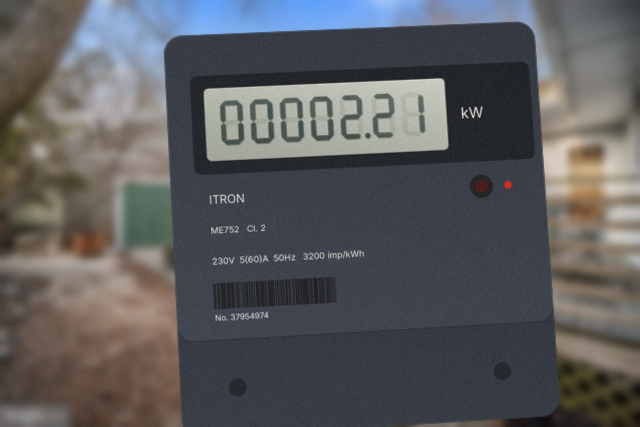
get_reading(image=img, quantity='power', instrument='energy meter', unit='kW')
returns 2.21 kW
